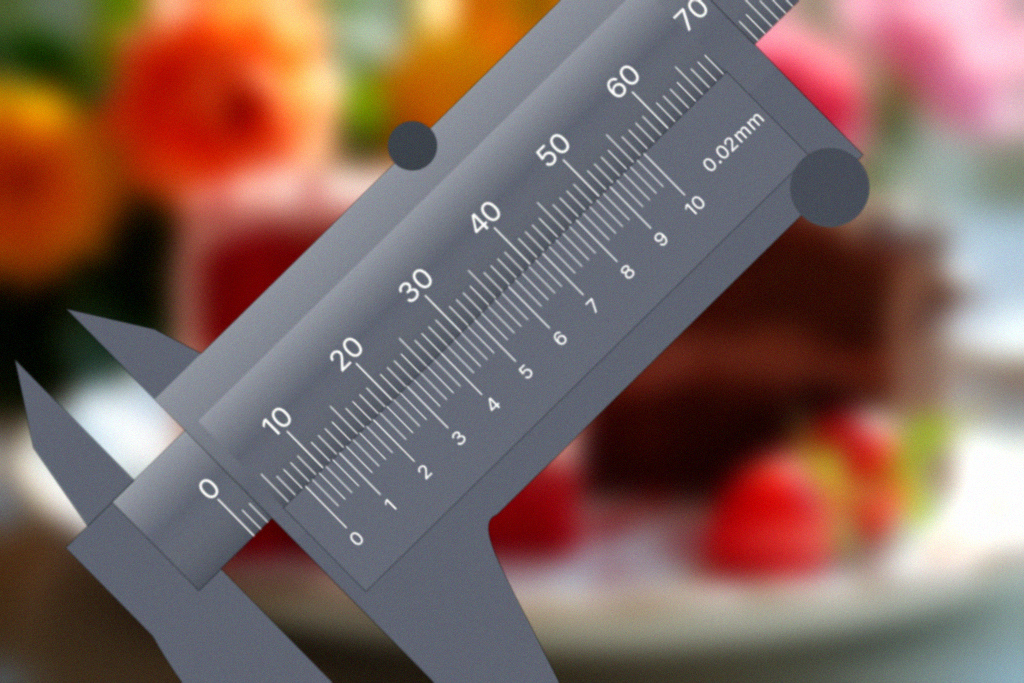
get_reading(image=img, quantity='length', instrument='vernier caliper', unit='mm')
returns 7.4 mm
